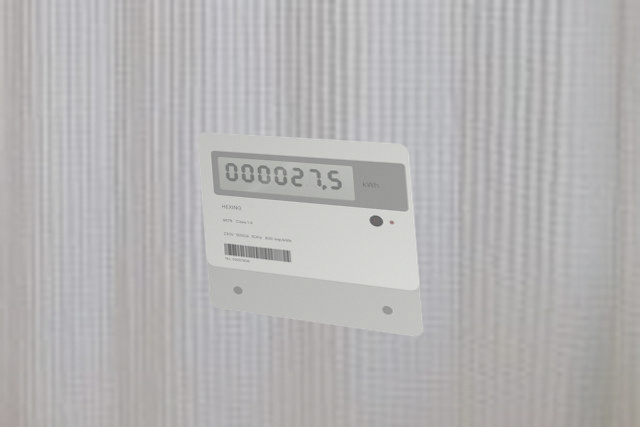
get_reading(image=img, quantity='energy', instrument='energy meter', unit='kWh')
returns 27.5 kWh
